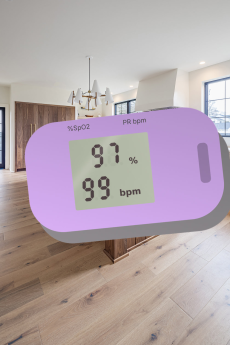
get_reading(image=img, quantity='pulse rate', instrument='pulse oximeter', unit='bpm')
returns 99 bpm
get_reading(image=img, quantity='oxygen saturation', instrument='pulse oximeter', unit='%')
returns 97 %
